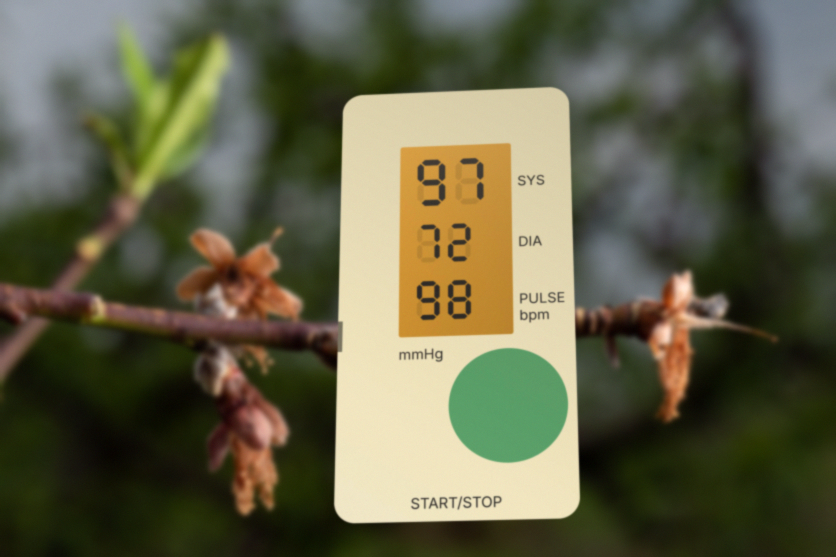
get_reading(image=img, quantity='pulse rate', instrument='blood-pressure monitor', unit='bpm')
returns 98 bpm
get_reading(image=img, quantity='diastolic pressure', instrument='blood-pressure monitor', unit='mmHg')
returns 72 mmHg
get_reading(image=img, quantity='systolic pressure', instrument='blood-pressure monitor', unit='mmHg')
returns 97 mmHg
